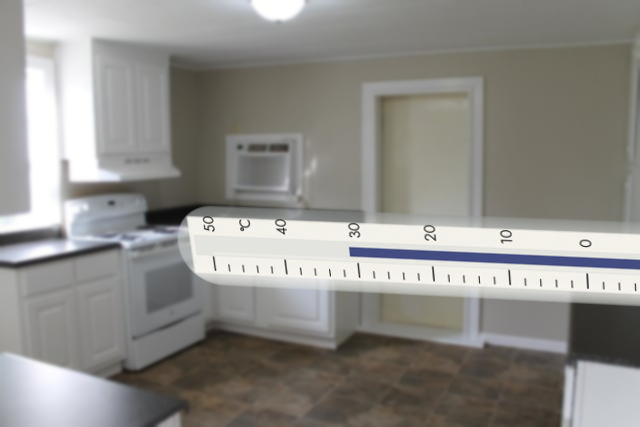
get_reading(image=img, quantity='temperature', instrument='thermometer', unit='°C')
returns 31 °C
